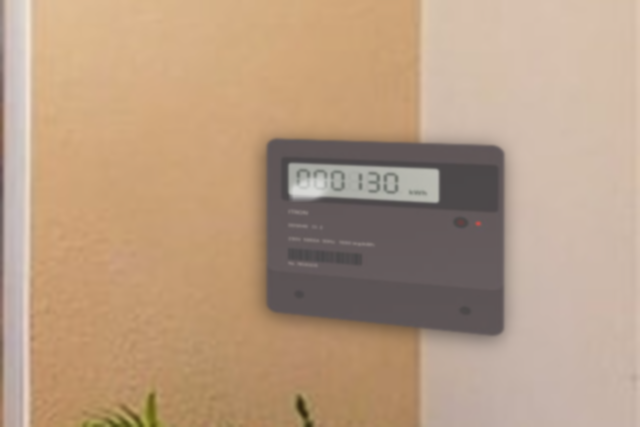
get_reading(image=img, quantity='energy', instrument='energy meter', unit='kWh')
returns 130 kWh
